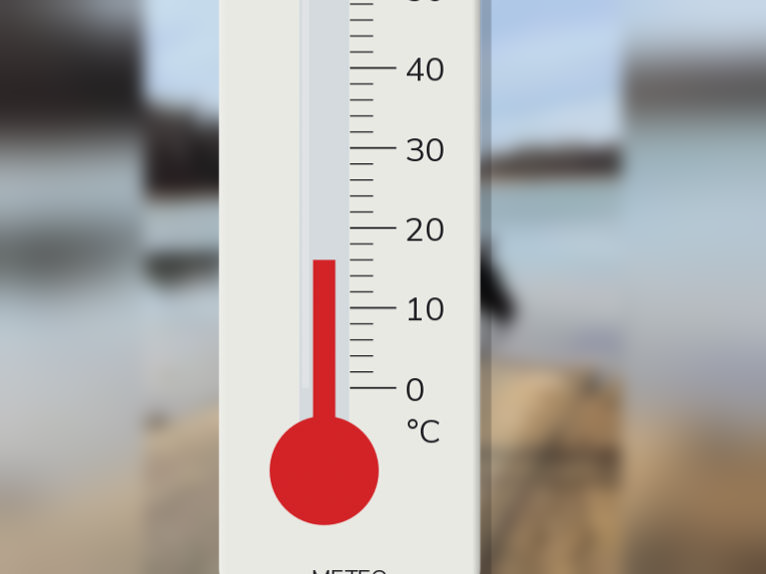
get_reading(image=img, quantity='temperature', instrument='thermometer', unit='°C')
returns 16 °C
